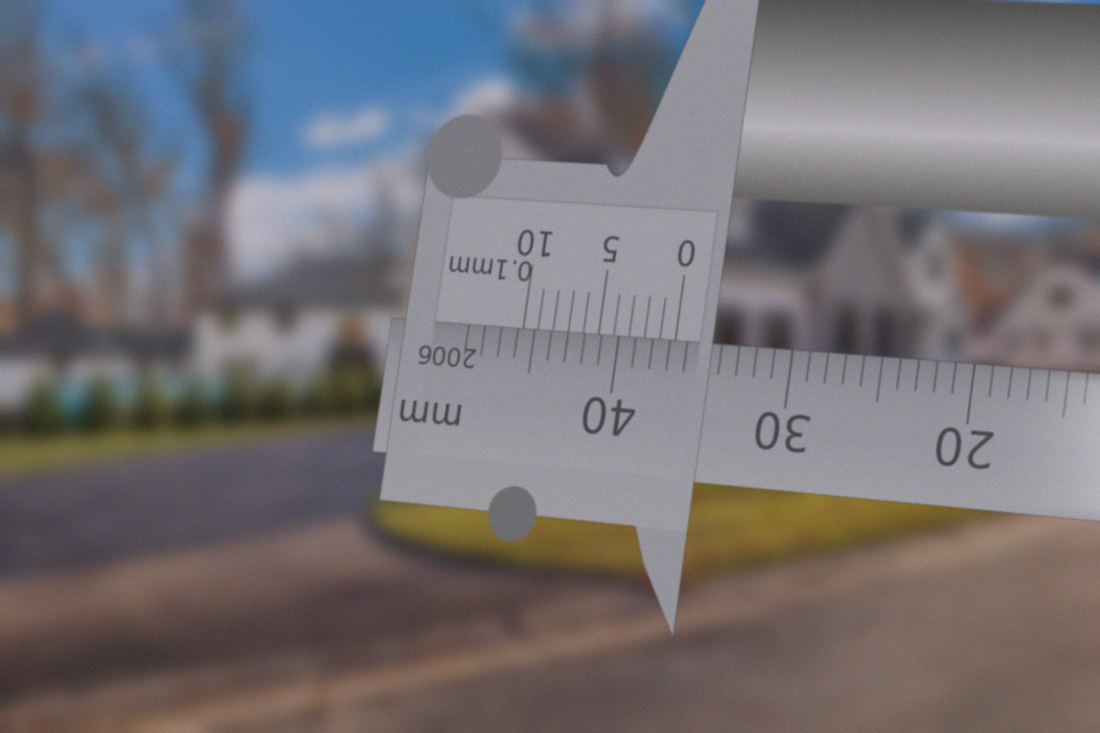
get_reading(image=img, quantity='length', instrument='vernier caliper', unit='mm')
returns 36.7 mm
